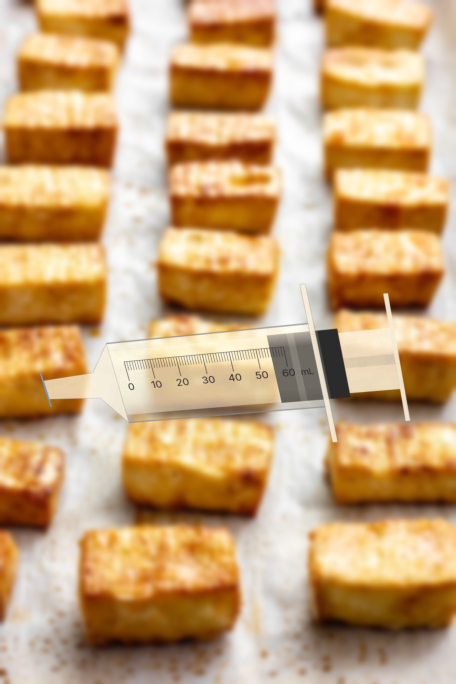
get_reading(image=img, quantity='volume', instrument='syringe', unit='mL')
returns 55 mL
